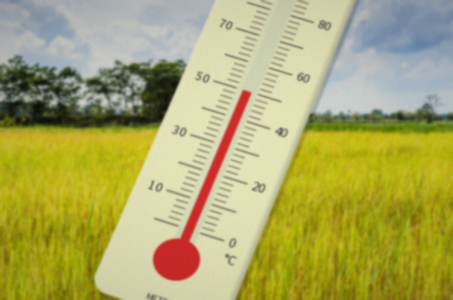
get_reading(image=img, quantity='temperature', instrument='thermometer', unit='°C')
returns 50 °C
